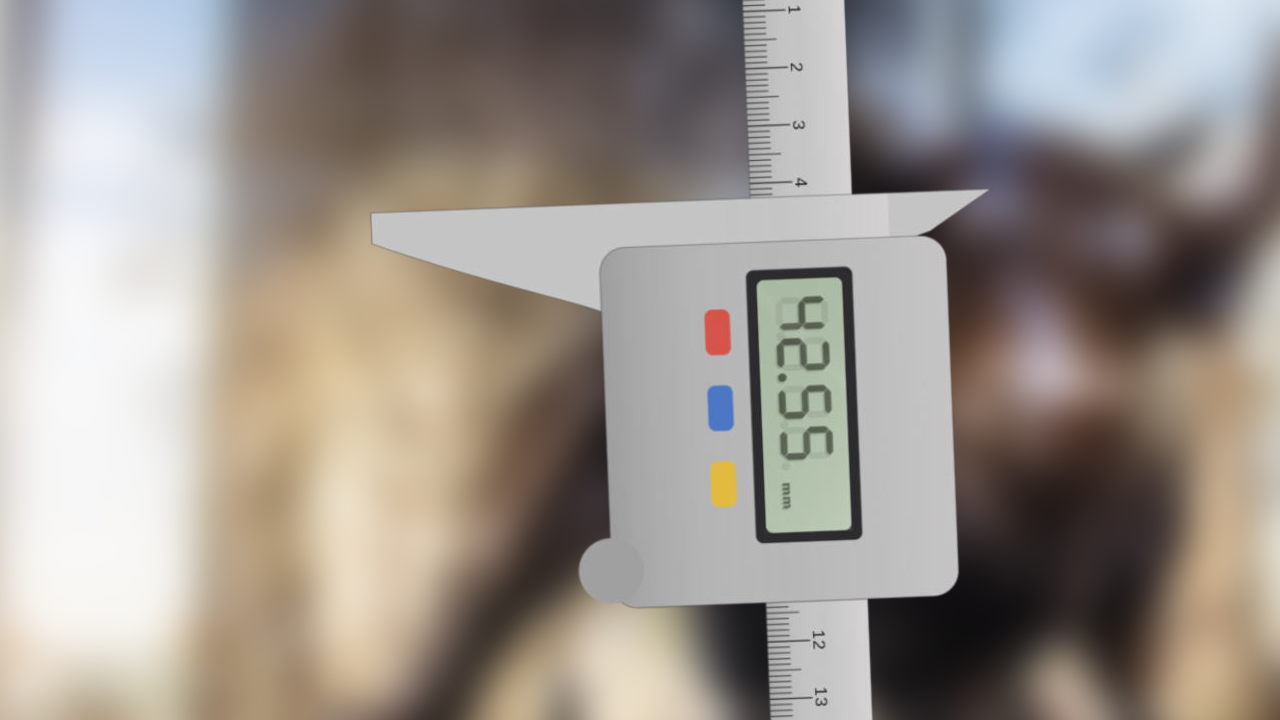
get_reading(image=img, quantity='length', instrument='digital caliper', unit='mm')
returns 42.55 mm
